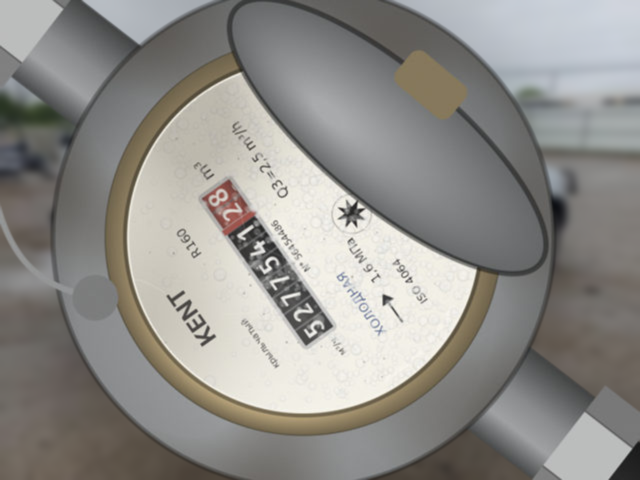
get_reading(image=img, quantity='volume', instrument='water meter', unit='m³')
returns 5277541.28 m³
